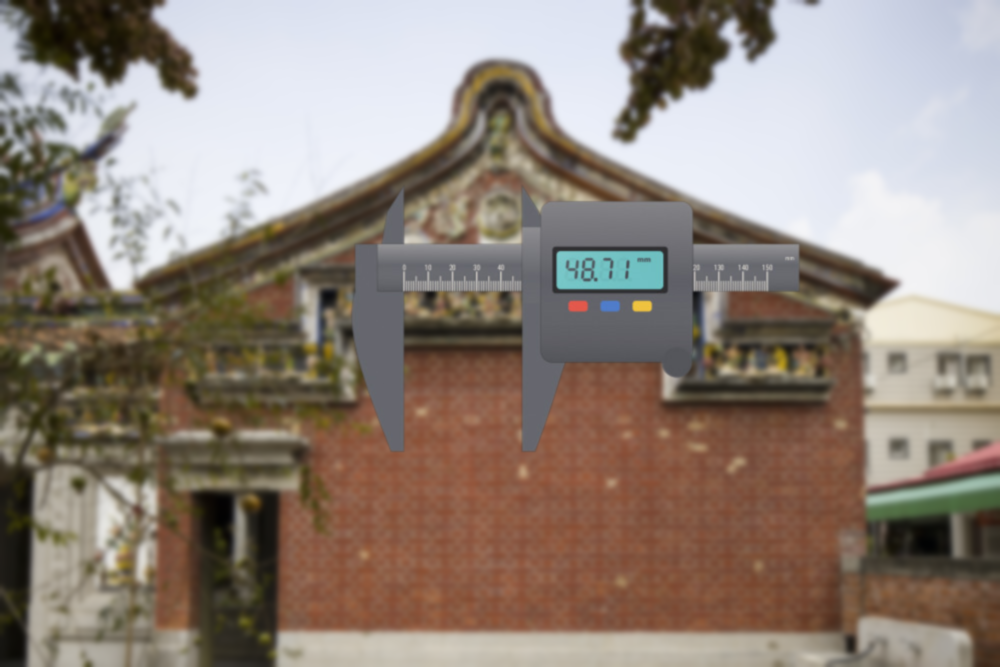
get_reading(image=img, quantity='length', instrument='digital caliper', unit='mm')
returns 48.71 mm
